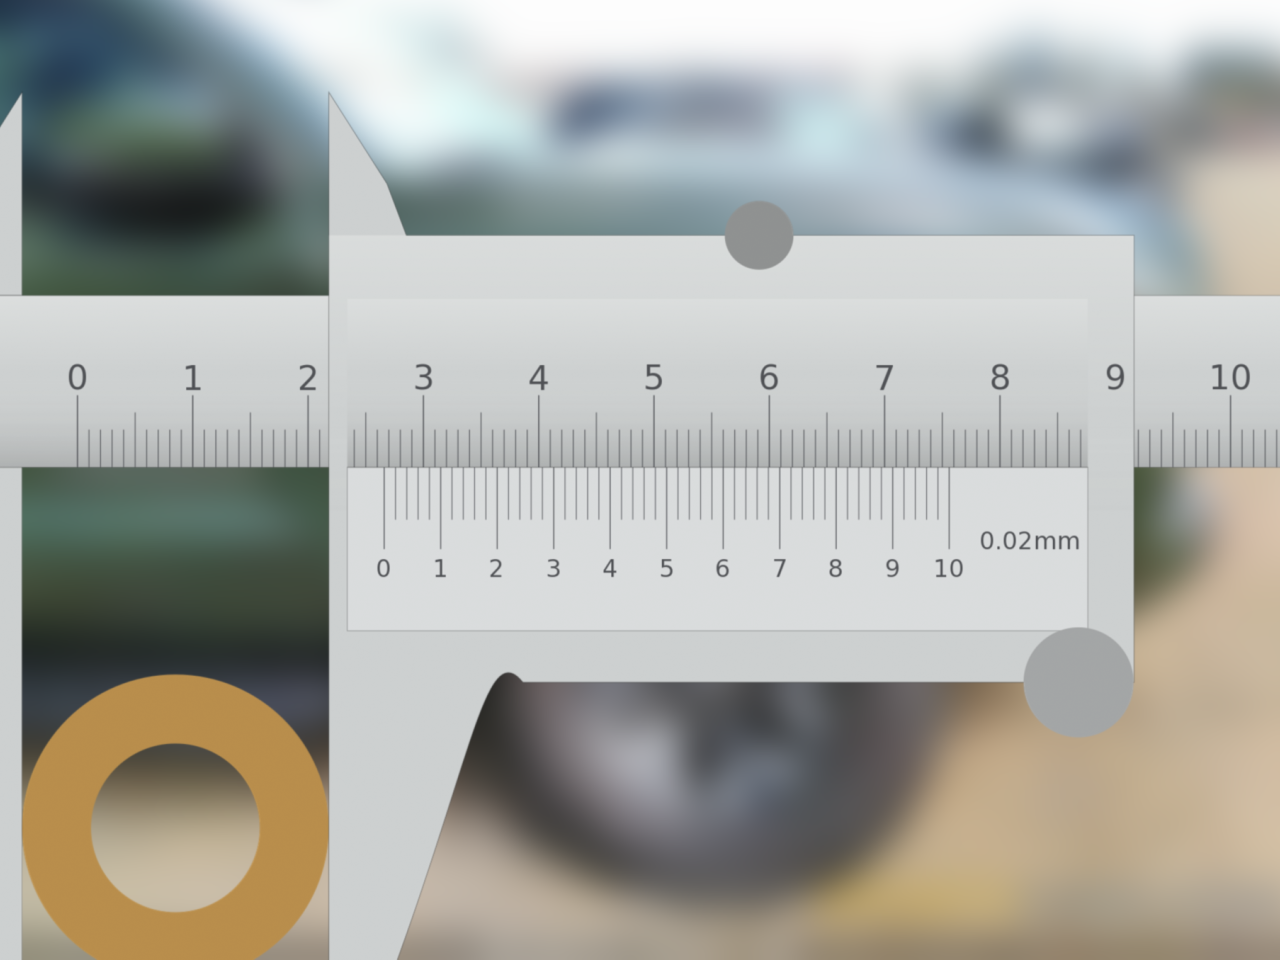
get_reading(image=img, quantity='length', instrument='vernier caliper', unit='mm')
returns 26.6 mm
